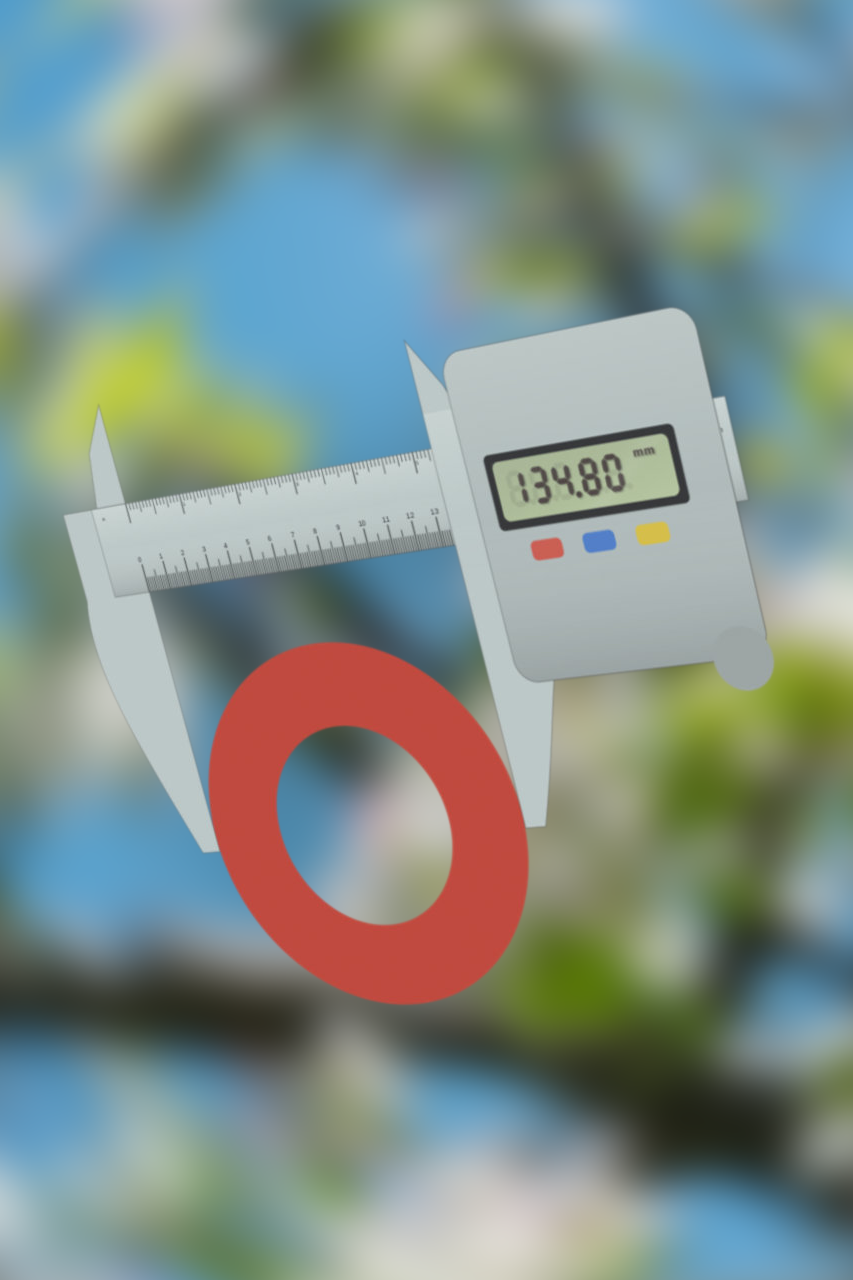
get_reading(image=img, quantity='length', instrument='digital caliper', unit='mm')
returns 134.80 mm
